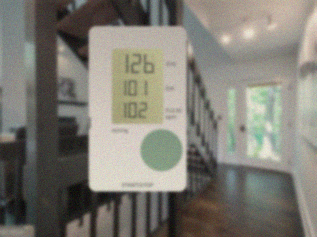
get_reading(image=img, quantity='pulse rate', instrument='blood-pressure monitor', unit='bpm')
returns 102 bpm
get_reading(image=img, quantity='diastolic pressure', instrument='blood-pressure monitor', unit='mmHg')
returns 101 mmHg
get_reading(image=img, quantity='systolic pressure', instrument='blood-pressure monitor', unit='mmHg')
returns 126 mmHg
